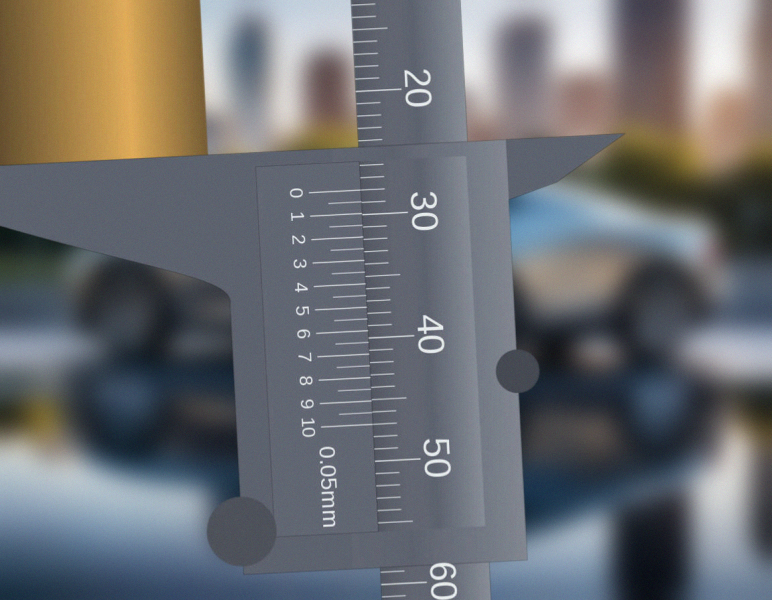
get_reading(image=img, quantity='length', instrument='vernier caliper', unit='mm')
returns 28.0 mm
